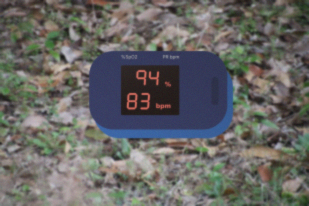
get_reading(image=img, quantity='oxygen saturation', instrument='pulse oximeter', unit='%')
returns 94 %
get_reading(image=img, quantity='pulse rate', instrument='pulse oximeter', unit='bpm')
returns 83 bpm
